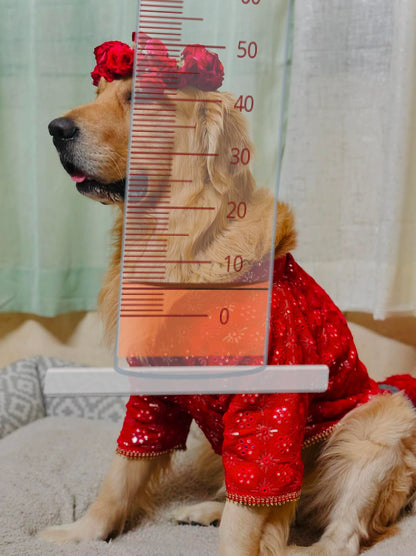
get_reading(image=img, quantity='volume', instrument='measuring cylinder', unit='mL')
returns 5 mL
